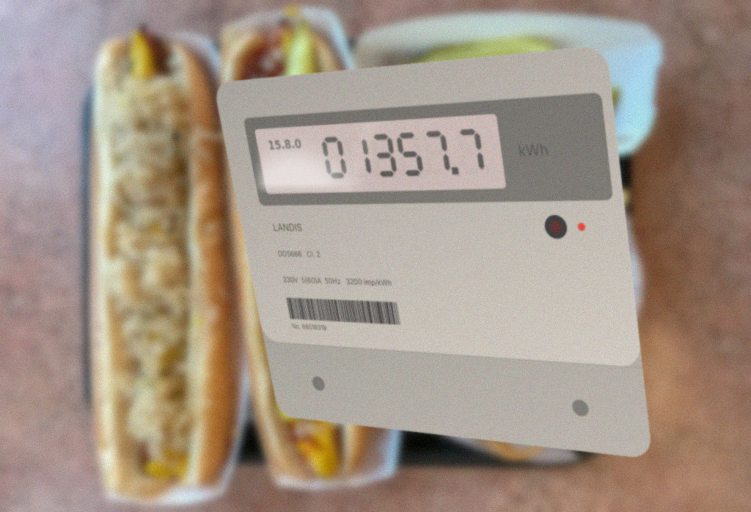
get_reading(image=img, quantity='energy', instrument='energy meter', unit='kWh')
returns 1357.7 kWh
